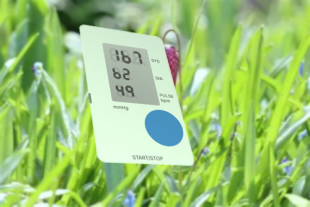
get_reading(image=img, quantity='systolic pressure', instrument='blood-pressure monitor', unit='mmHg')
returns 167 mmHg
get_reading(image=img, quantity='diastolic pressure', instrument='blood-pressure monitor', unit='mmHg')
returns 62 mmHg
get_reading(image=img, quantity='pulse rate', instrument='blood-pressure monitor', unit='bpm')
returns 49 bpm
